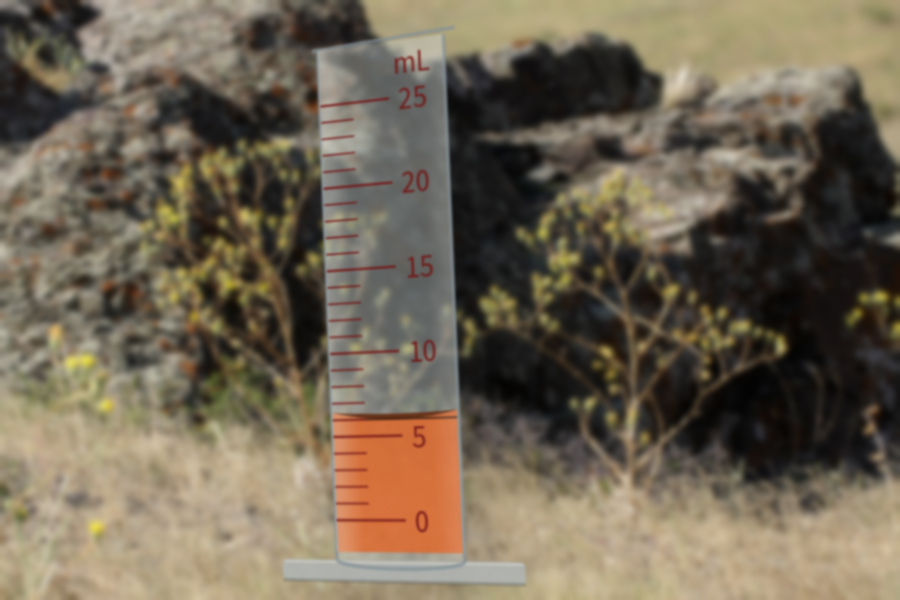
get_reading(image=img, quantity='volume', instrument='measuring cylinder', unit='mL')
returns 6 mL
